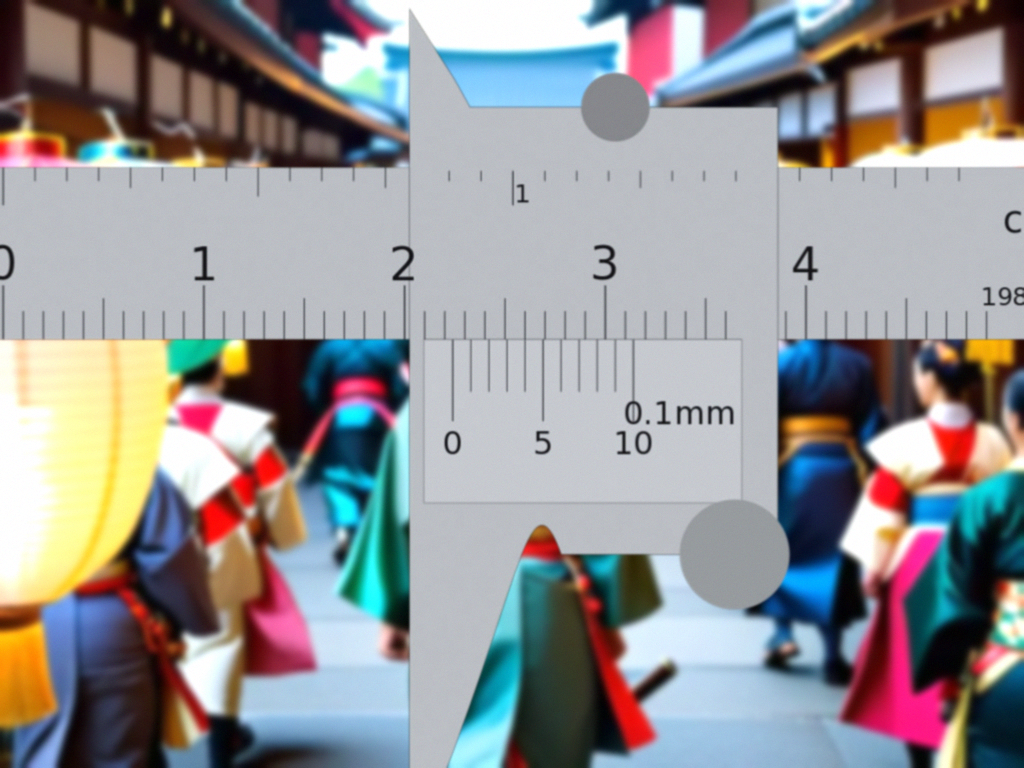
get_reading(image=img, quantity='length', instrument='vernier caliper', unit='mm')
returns 22.4 mm
